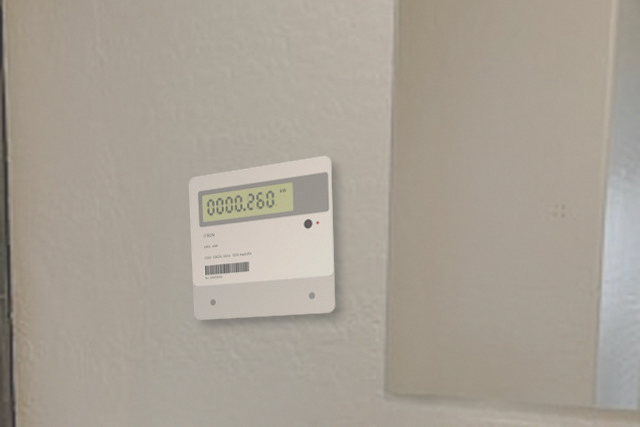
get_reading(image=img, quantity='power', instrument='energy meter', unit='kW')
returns 0.260 kW
